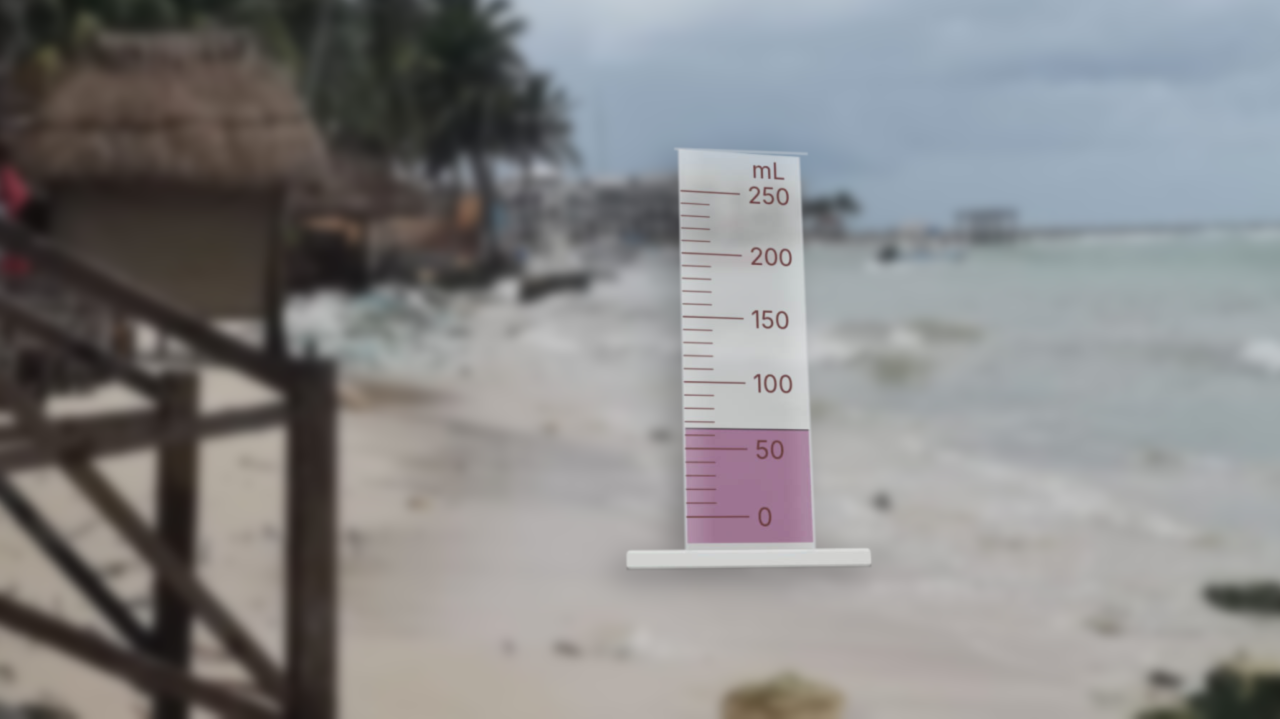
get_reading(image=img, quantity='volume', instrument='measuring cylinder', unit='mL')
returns 65 mL
